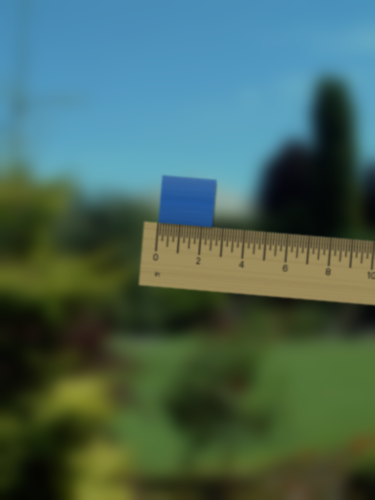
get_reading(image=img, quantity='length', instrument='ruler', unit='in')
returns 2.5 in
